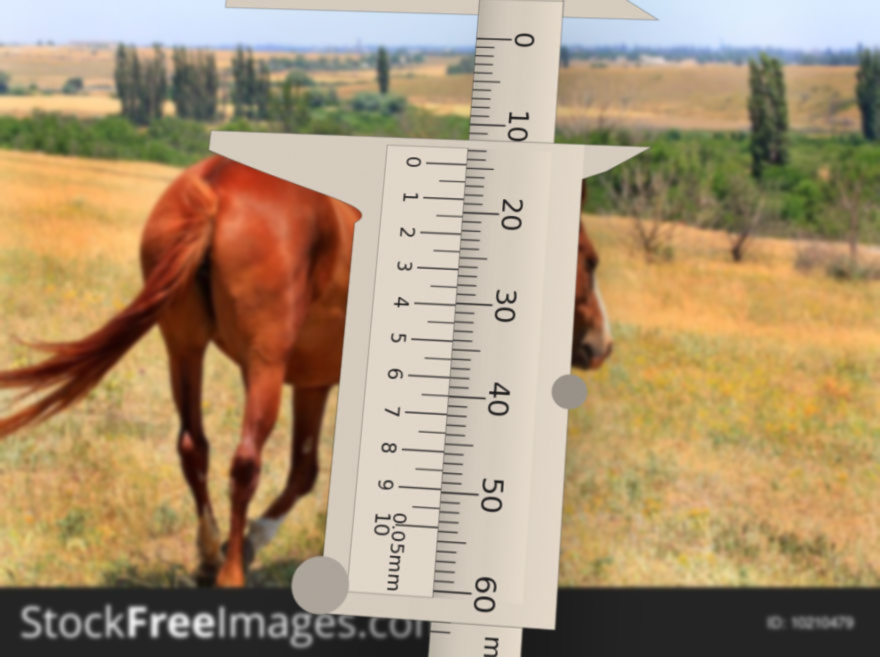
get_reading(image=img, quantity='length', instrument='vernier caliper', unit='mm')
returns 14.6 mm
